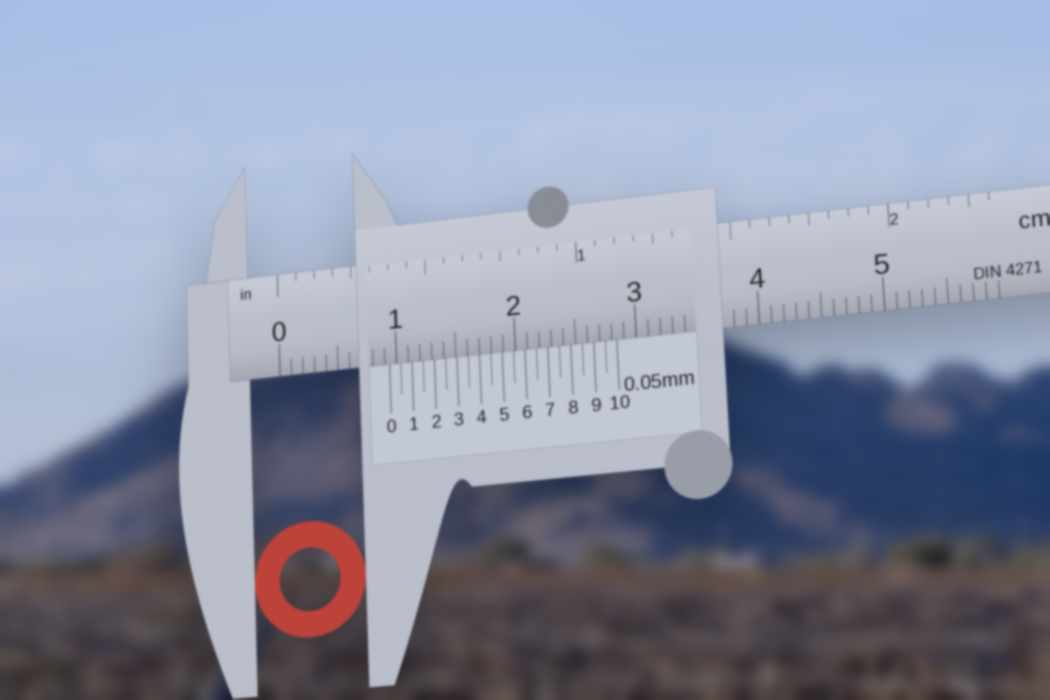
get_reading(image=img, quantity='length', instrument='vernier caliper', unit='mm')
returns 9.4 mm
